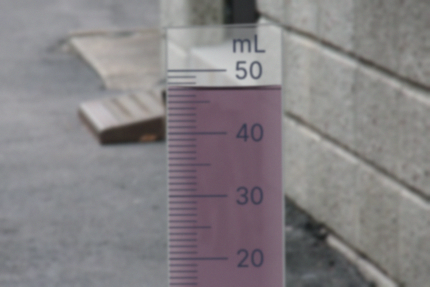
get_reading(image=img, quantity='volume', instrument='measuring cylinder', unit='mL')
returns 47 mL
